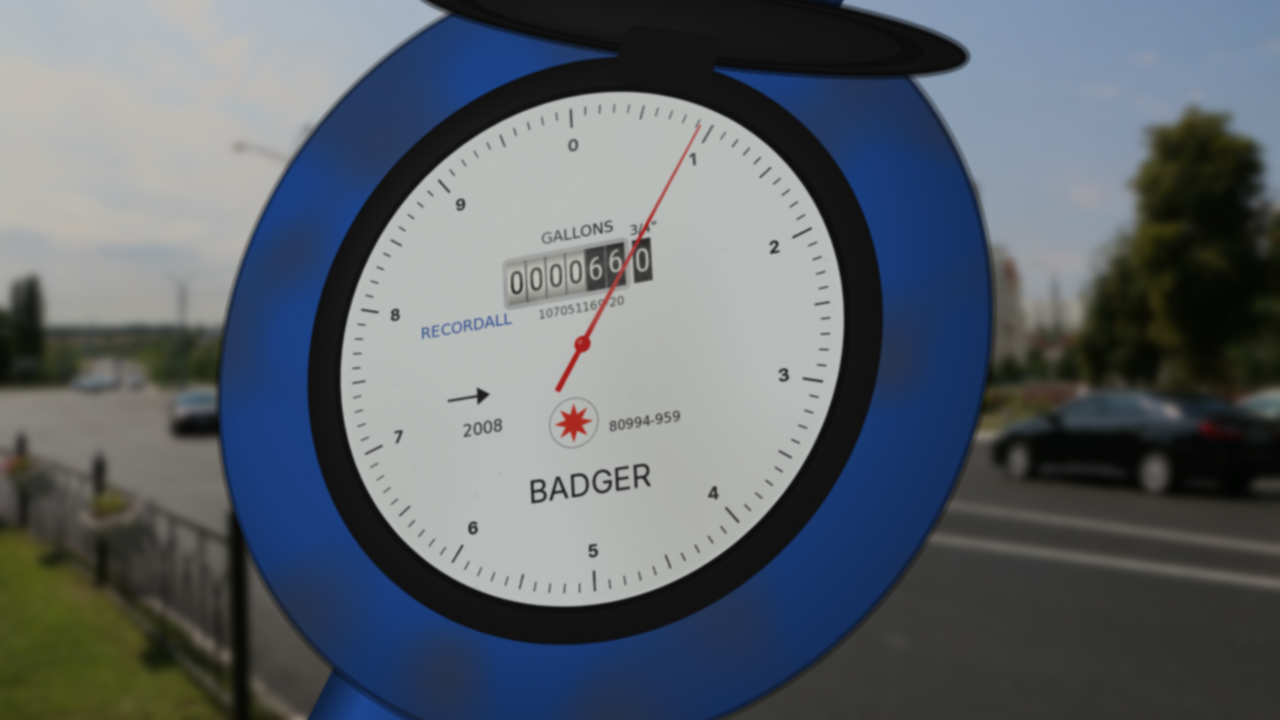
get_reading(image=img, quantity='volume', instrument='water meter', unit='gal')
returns 660.9 gal
